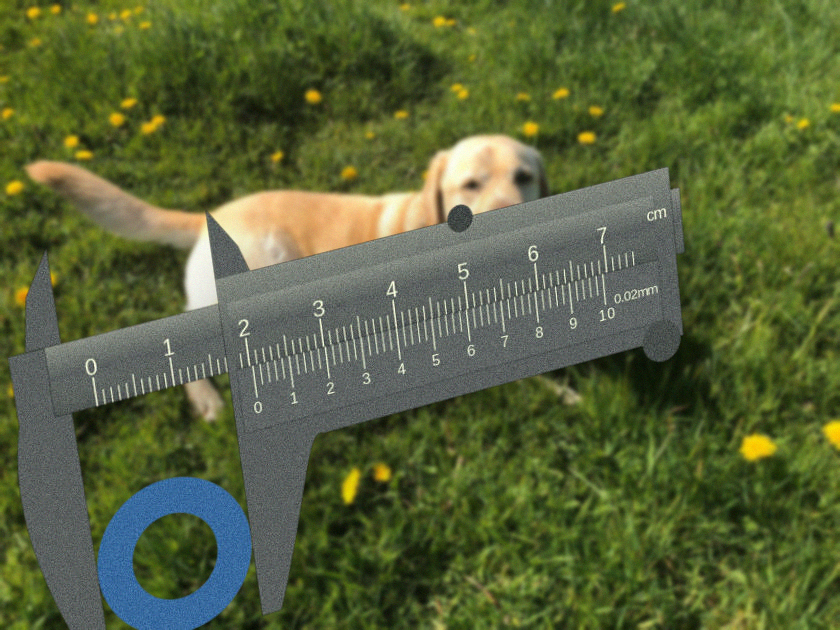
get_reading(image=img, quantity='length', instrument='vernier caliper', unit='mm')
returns 20.4 mm
